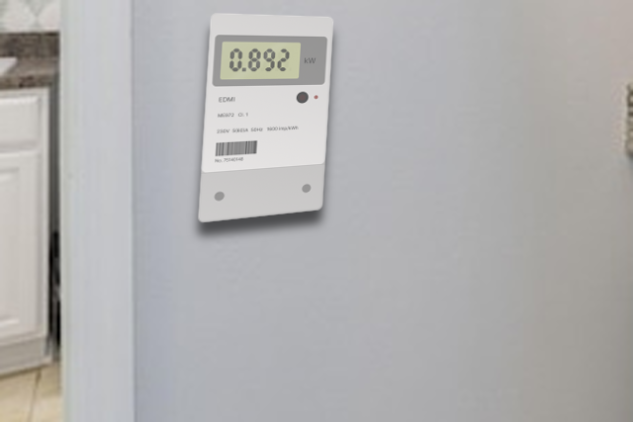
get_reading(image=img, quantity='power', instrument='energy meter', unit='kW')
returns 0.892 kW
